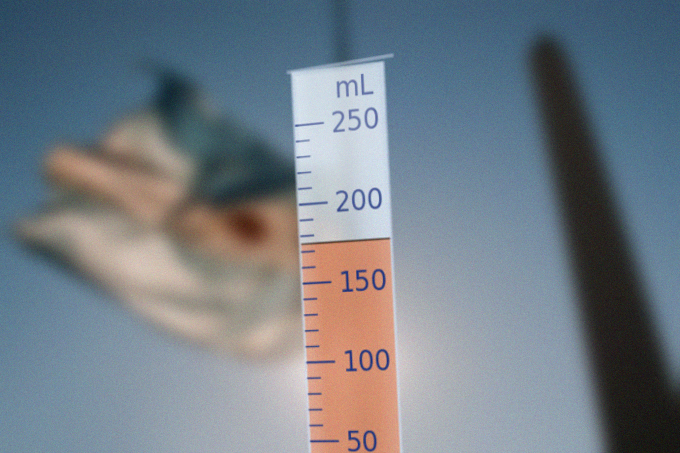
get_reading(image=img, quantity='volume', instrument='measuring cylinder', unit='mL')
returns 175 mL
